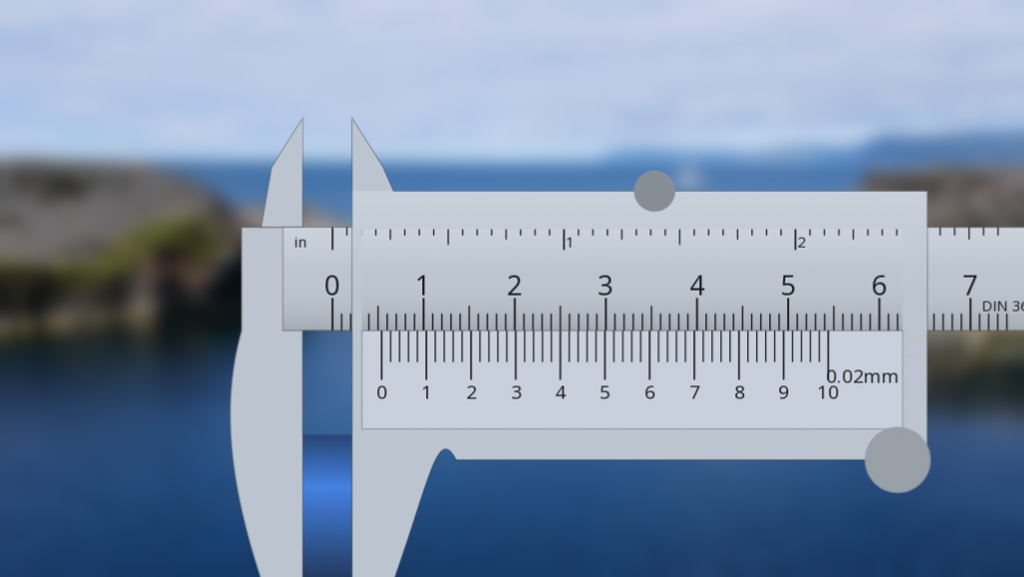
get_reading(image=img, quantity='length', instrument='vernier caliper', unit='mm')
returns 5.4 mm
